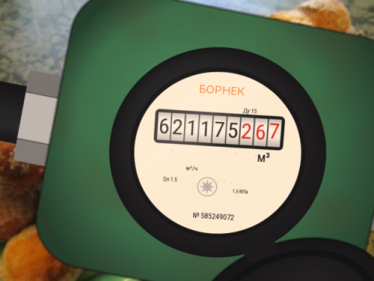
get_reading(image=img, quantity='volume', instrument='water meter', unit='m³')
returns 621175.267 m³
